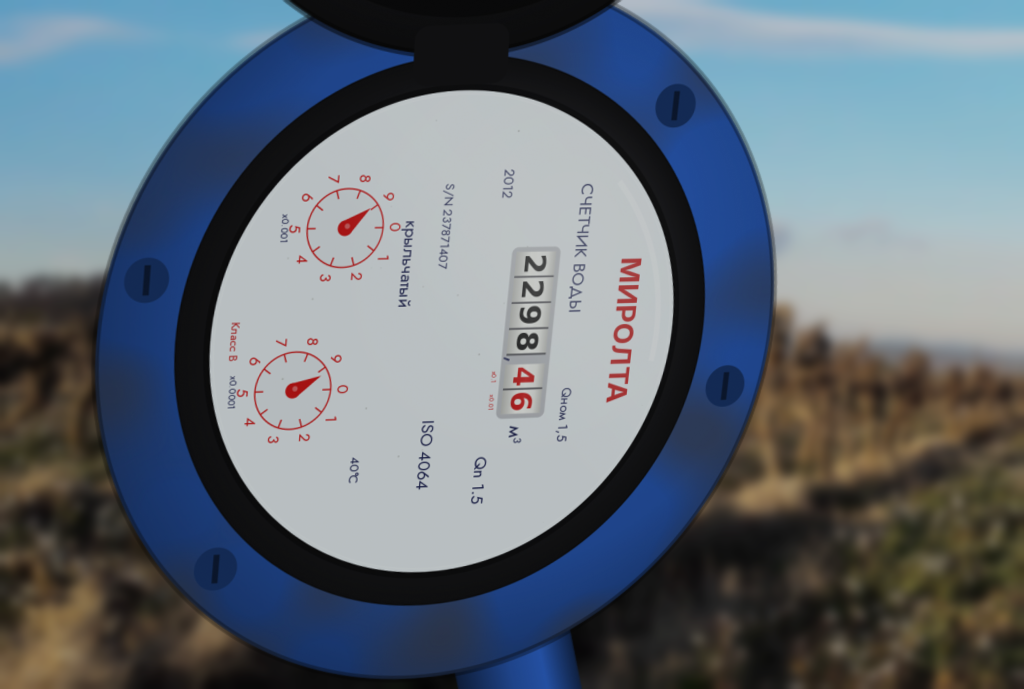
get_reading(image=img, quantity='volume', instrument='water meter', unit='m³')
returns 2298.4689 m³
